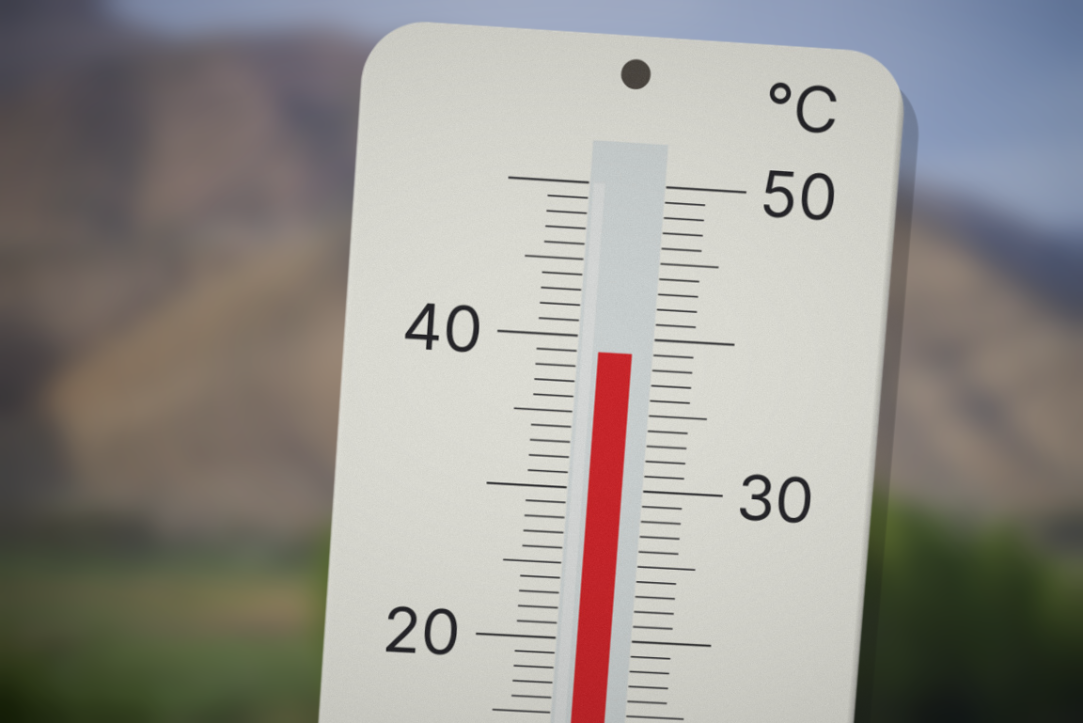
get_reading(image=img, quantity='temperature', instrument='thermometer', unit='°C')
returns 39 °C
